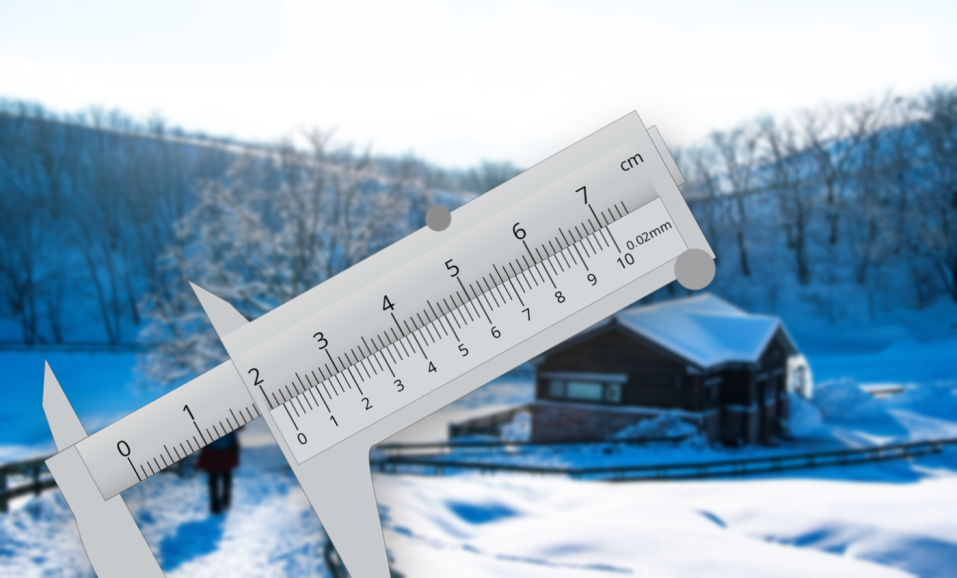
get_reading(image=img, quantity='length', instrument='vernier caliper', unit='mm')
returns 21.6 mm
